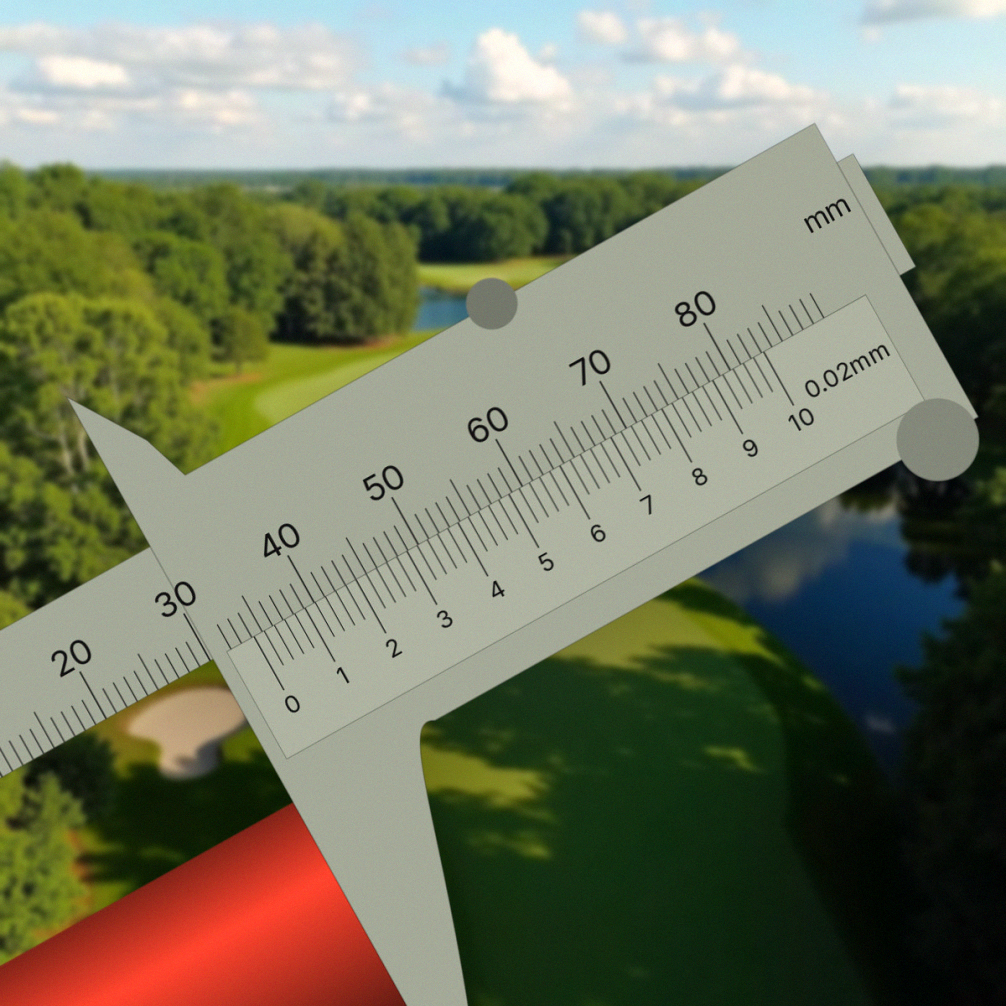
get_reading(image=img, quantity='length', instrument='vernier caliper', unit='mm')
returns 34.2 mm
